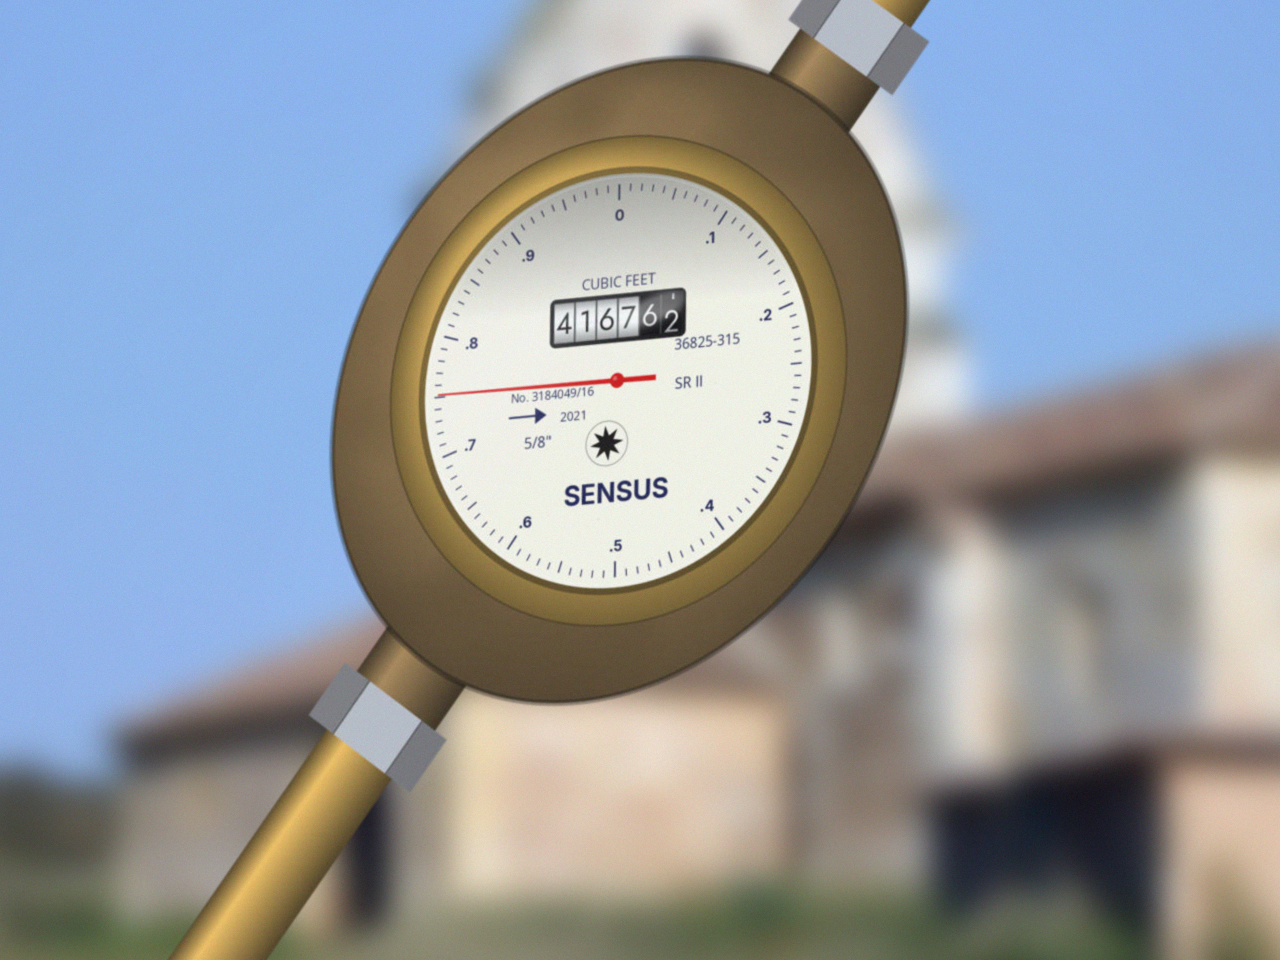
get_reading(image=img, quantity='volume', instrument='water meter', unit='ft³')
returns 416761.75 ft³
